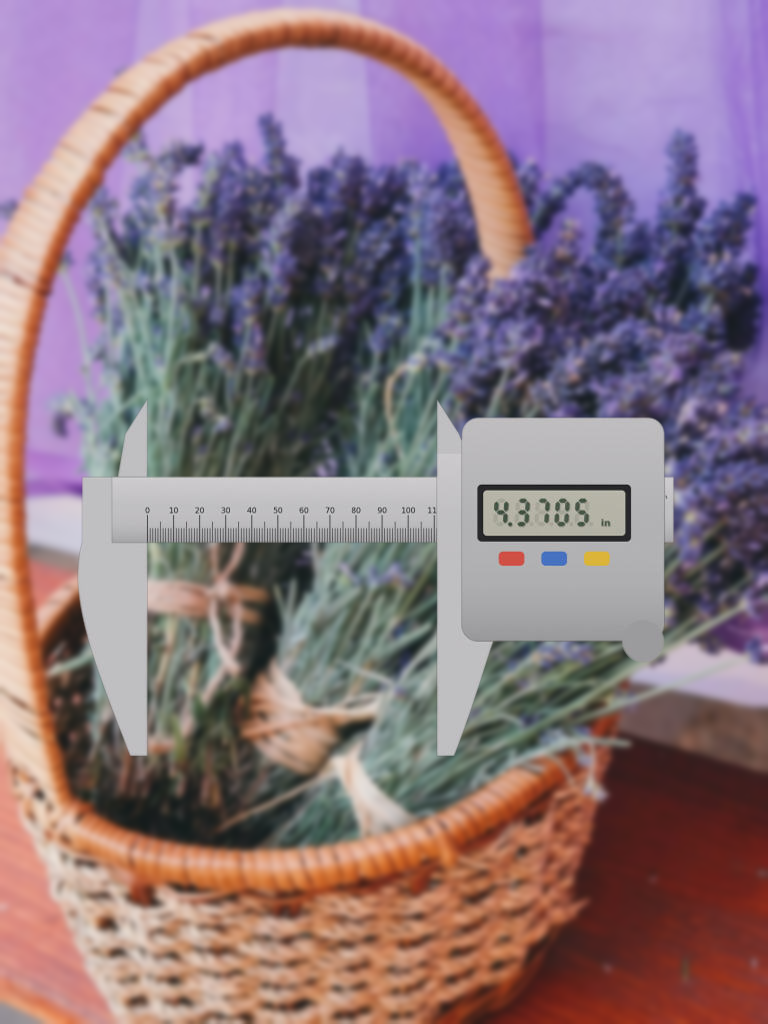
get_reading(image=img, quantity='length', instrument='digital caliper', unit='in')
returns 4.3705 in
